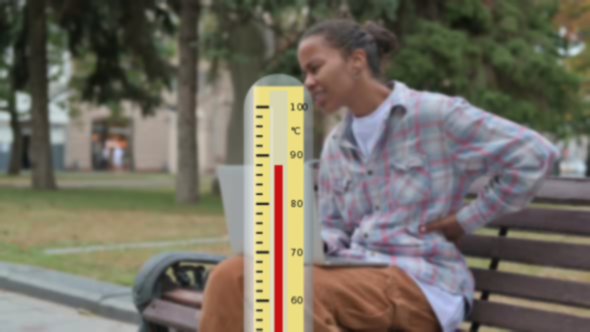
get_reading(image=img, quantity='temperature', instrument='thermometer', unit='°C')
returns 88 °C
